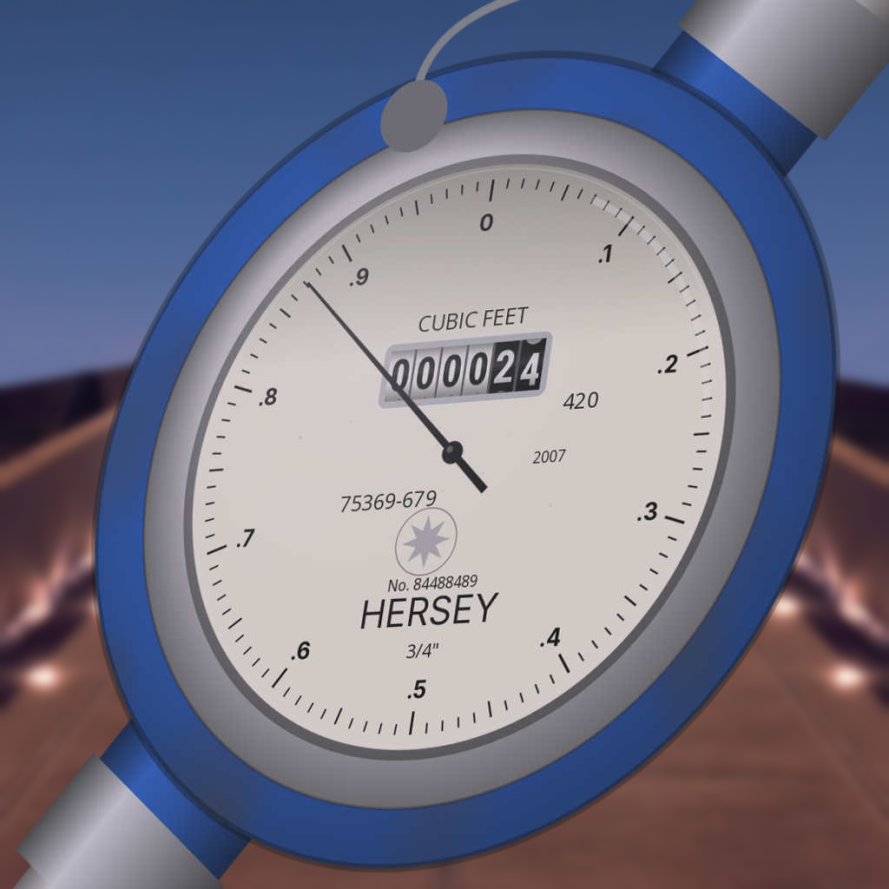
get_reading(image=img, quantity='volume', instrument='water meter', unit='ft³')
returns 23.87 ft³
